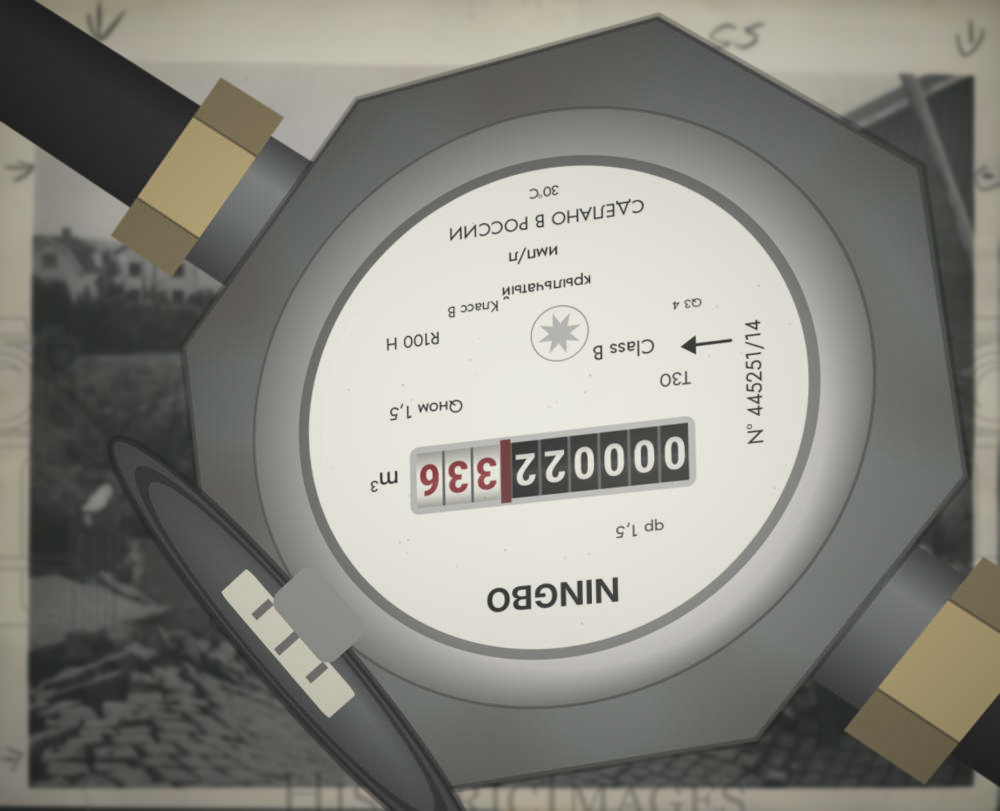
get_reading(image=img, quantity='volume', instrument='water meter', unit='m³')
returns 22.336 m³
